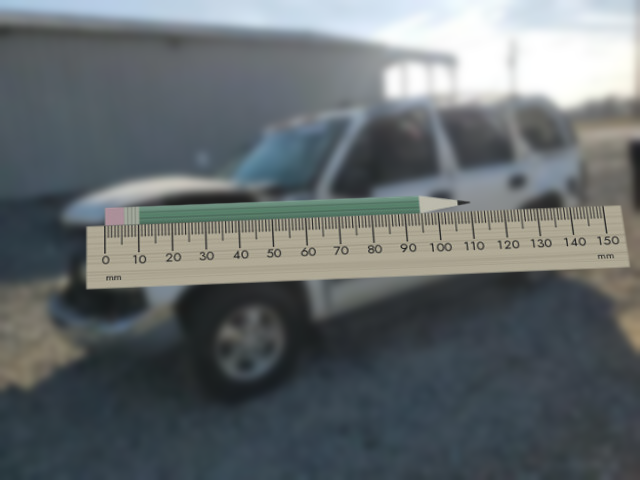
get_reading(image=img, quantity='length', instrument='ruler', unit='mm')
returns 110 mm
